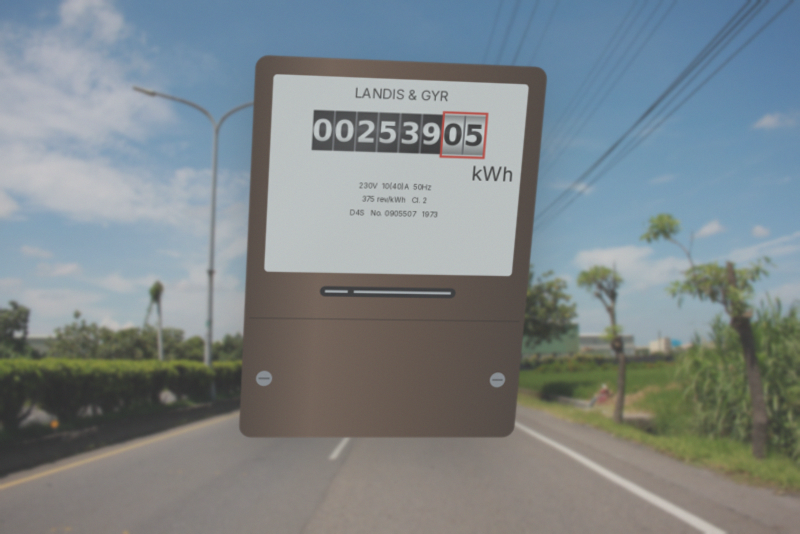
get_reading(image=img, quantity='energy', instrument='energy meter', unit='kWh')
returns 2539.05 kWh
